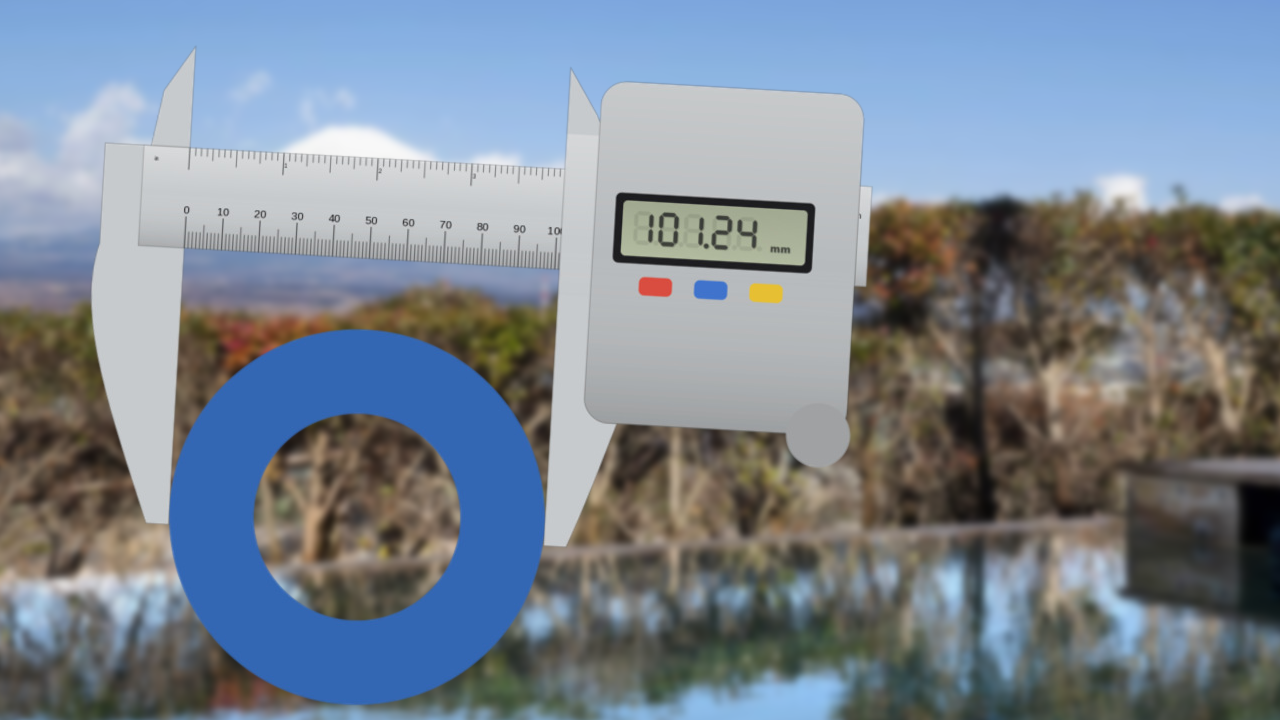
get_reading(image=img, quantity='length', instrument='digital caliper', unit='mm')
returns 101.24 mm
